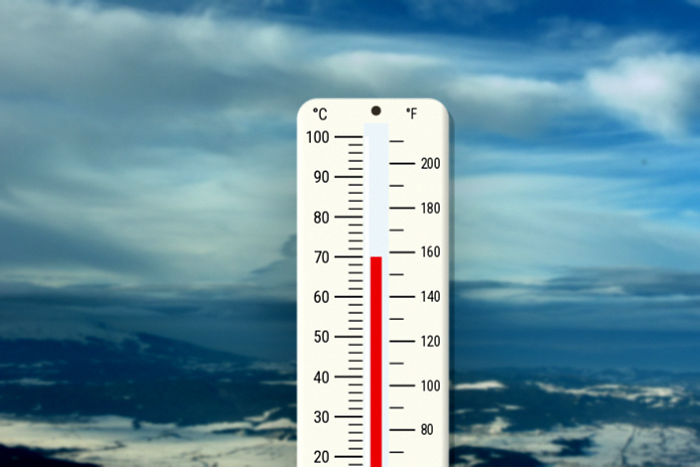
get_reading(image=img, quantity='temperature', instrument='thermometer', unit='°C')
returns 70 °C
